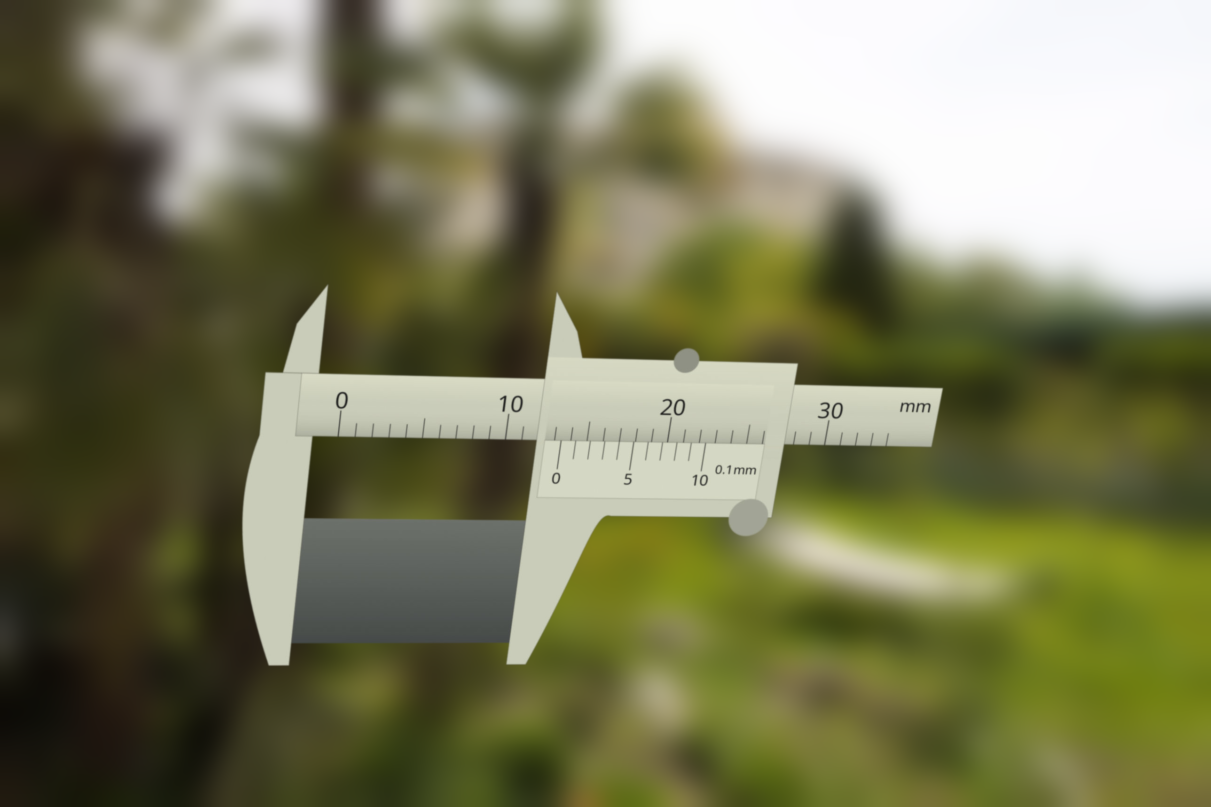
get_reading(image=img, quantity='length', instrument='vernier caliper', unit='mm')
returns 13.4 mm
